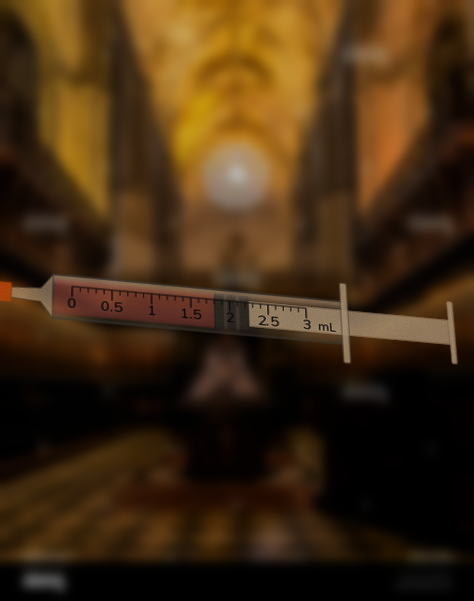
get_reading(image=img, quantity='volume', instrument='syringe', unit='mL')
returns 1.8 mL
